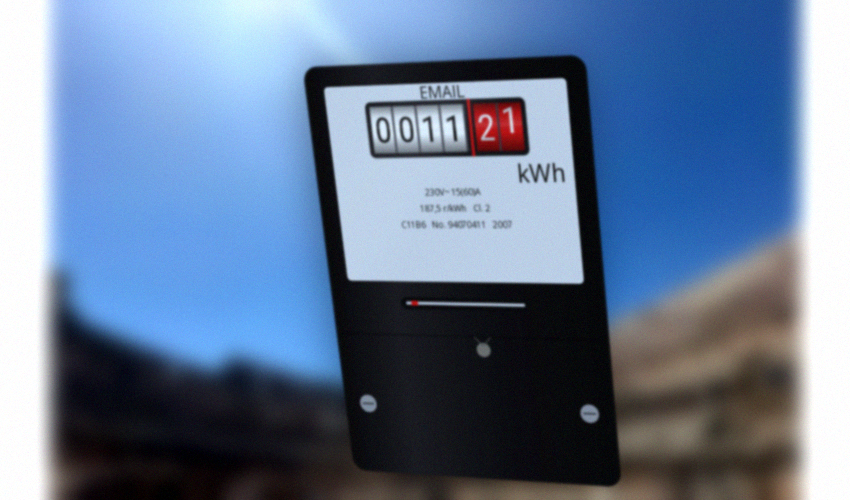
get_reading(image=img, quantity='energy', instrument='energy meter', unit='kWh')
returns 11.21 kWh
